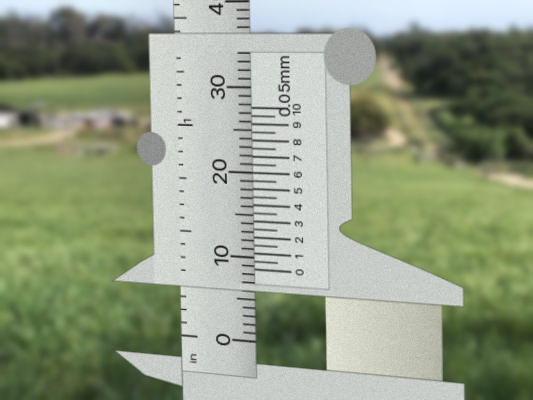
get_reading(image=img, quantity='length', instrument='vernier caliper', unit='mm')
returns 8.6 mm
